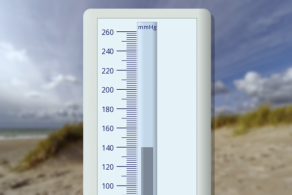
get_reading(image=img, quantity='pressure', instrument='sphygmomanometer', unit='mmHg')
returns 140 mmHg
